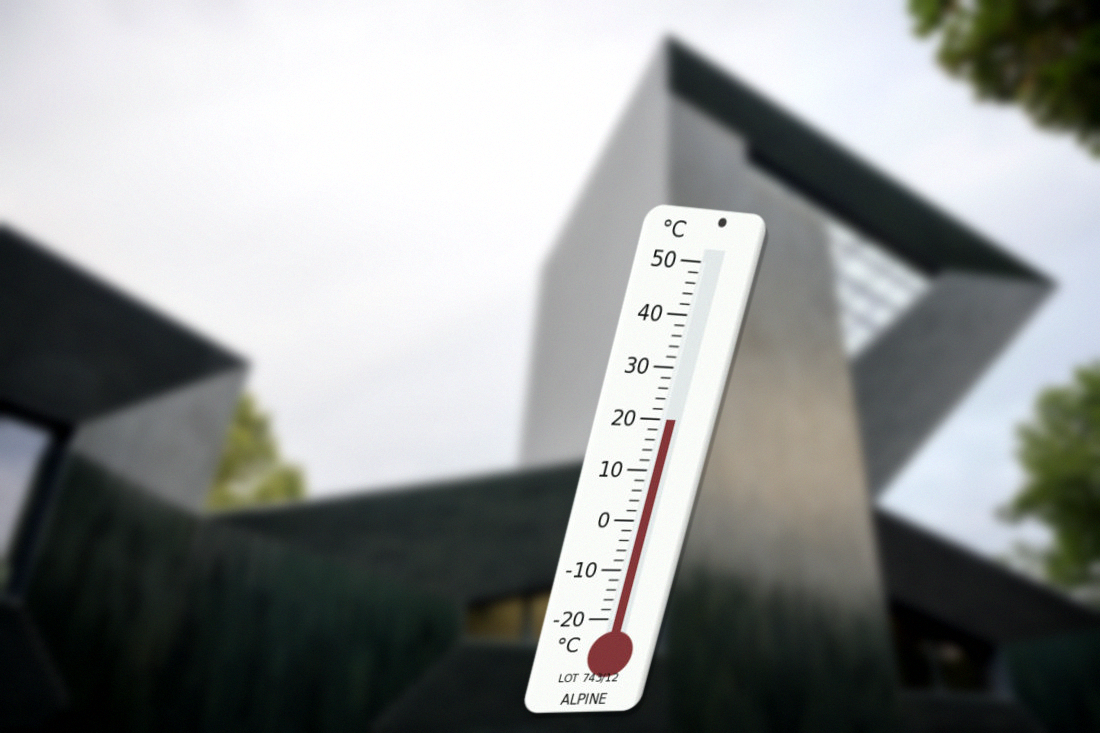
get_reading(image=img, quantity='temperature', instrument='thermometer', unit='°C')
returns 20 °C
